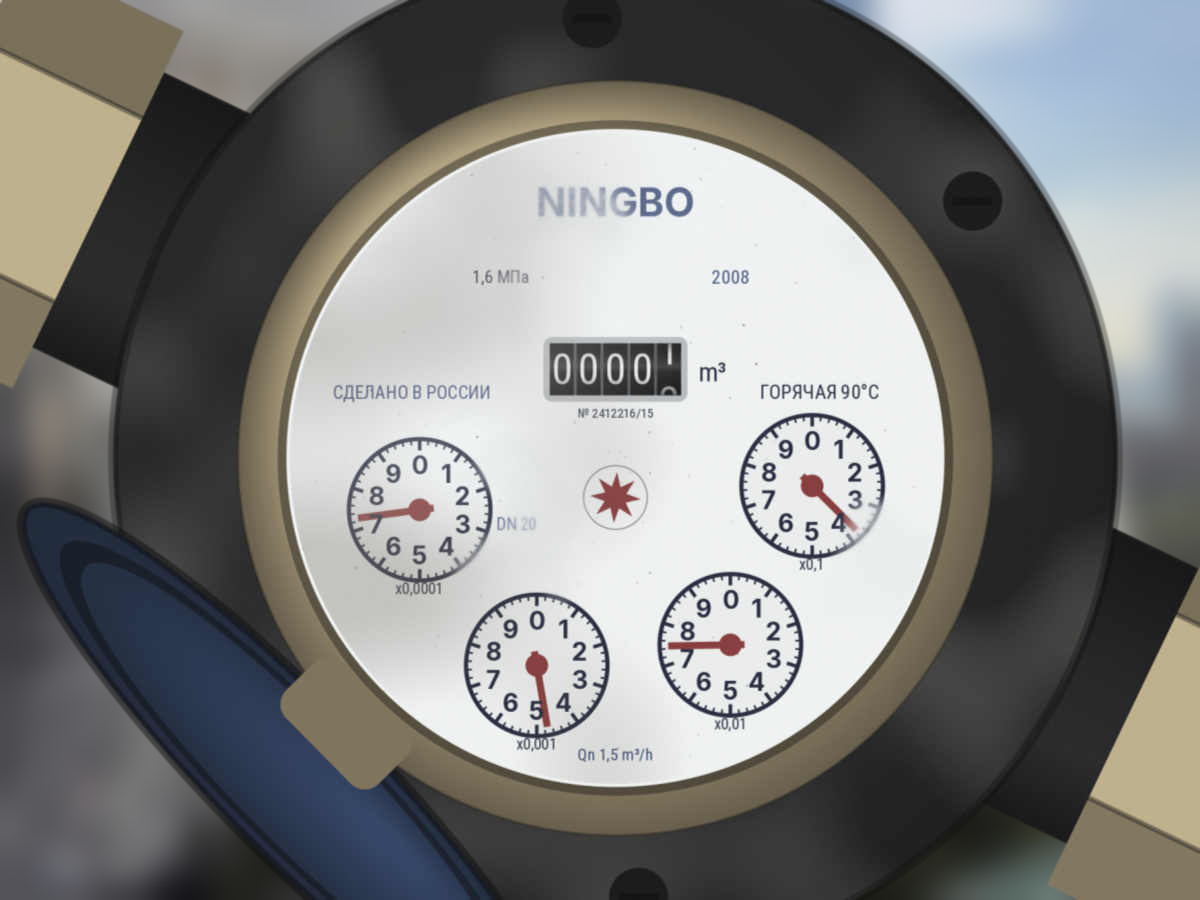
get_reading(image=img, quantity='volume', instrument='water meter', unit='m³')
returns 1.3747 m³
